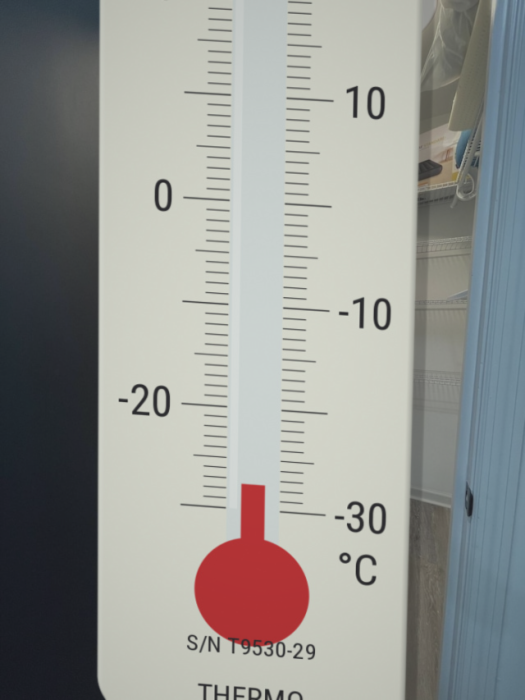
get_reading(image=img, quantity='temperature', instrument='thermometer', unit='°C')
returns -27.5 °C
